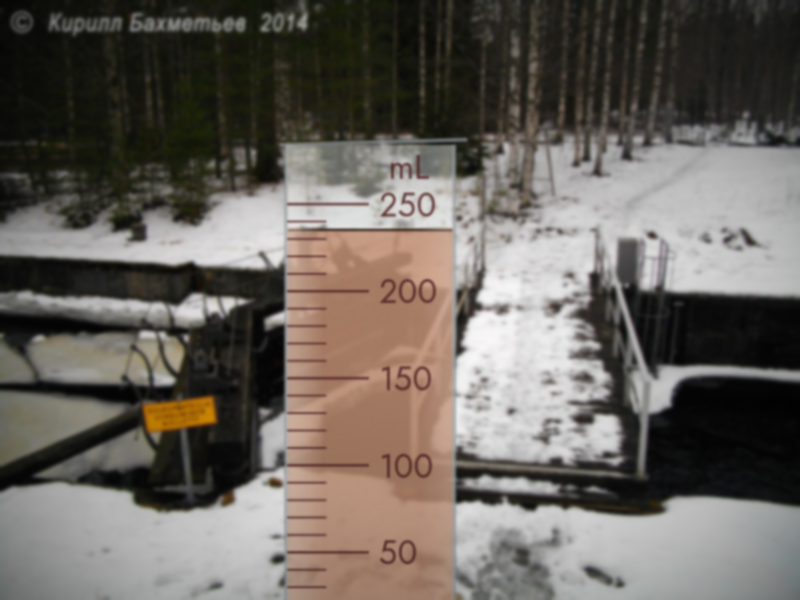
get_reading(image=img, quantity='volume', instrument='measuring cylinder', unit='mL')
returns 235 mL
